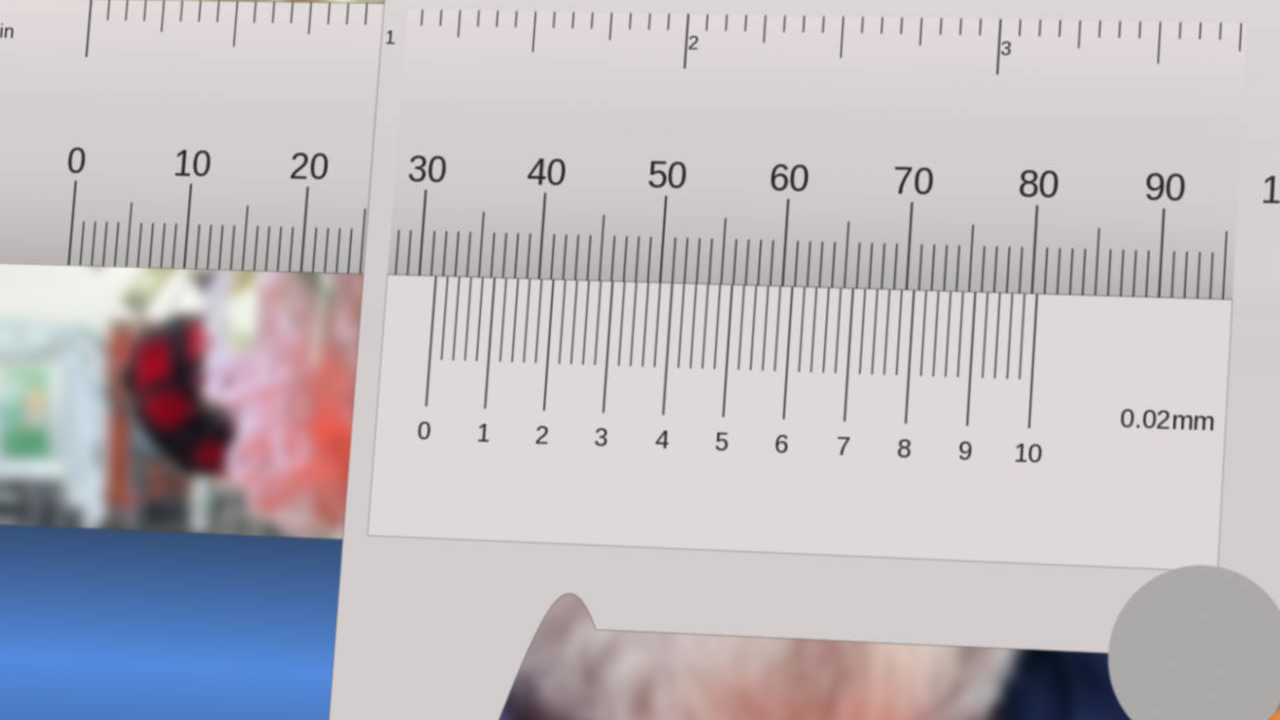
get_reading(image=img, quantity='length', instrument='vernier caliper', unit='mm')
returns 31.4 mm
